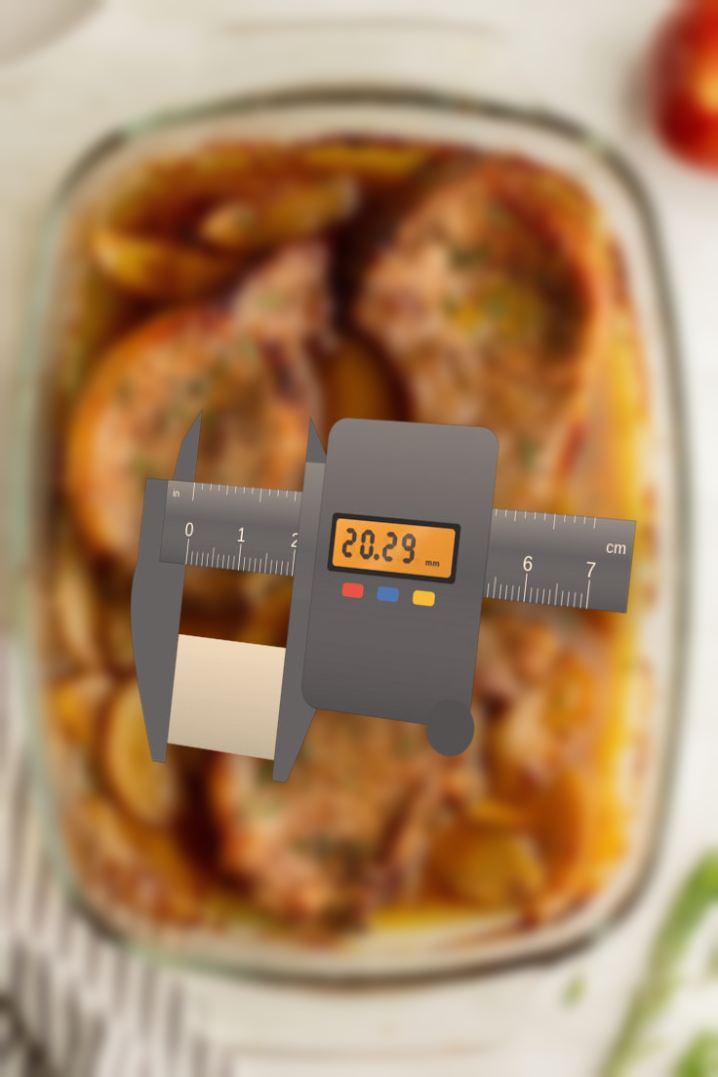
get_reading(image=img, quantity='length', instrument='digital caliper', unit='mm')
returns 20.29 mm
